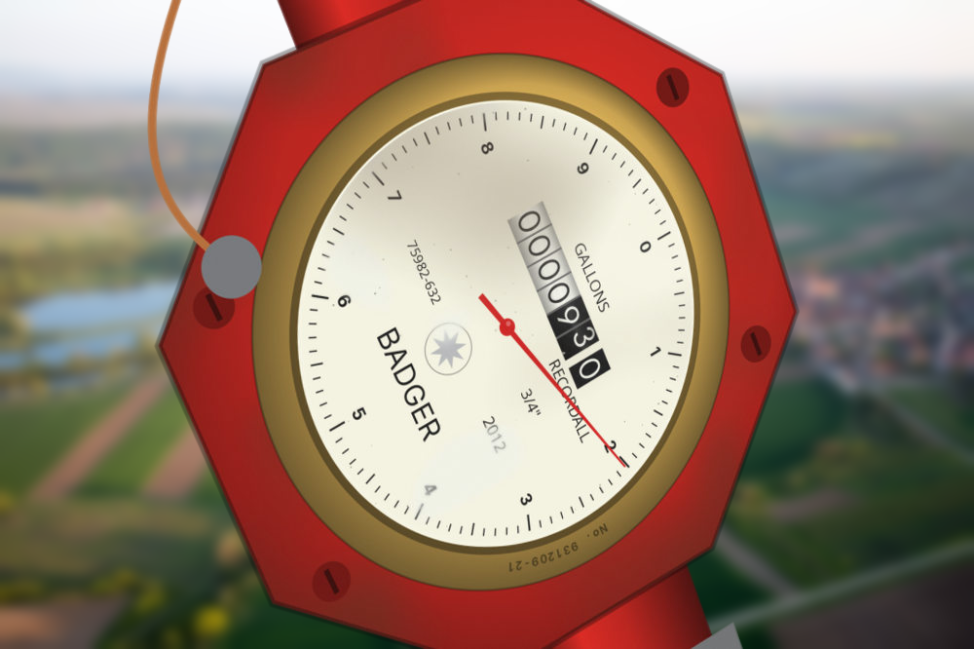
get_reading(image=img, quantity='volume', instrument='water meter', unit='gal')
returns 932.0 gal
